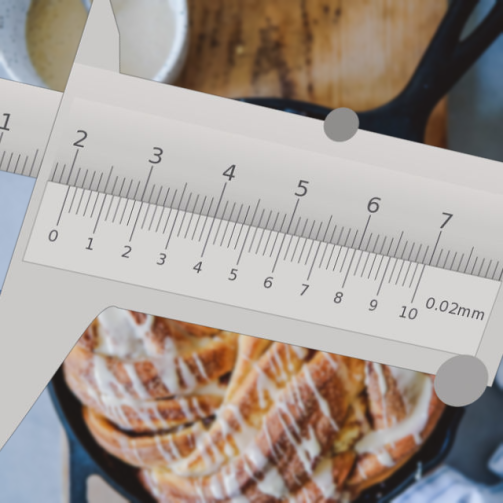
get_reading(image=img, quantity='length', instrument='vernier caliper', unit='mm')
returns 20.4 mm
